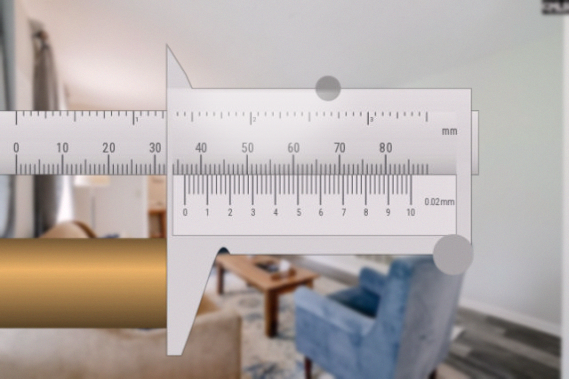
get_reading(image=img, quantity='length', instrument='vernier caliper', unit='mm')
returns 36.5 mm
